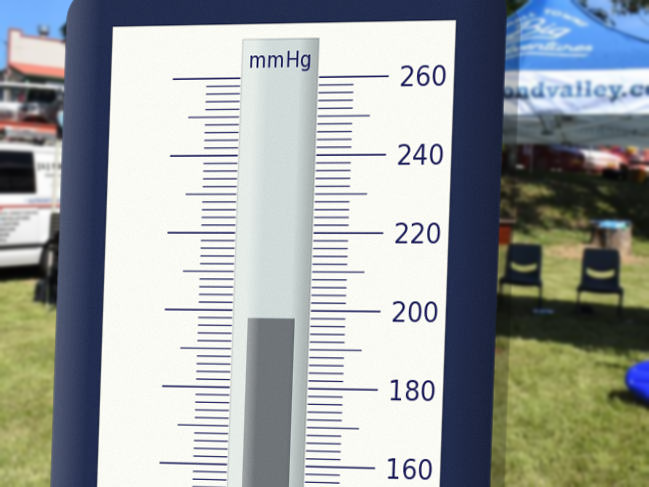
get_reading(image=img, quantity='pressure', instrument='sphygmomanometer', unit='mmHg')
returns 198 mmHg
